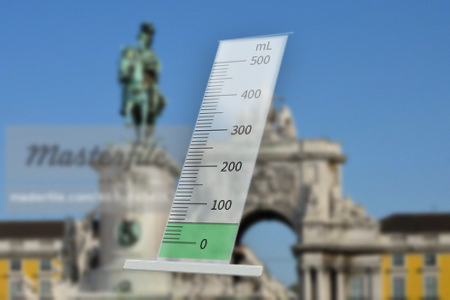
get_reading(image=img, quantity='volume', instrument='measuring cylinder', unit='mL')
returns 50 mL
